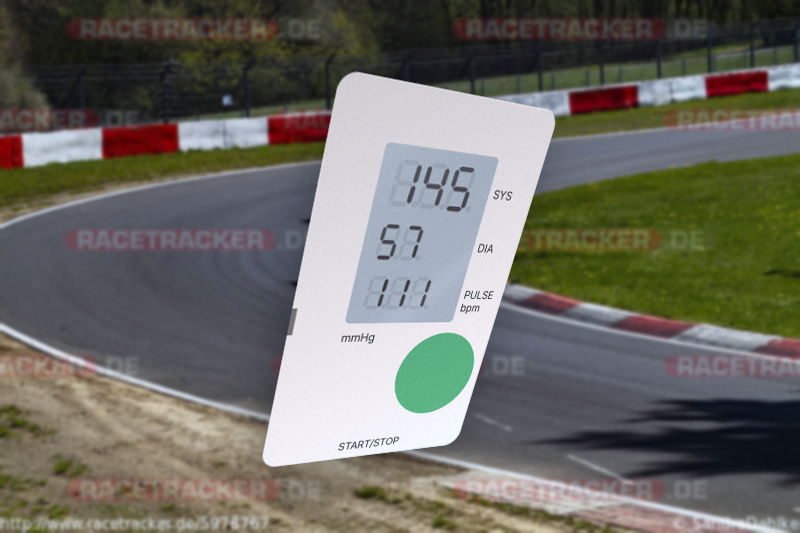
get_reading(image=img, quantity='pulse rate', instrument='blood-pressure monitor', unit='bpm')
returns 111 bpm
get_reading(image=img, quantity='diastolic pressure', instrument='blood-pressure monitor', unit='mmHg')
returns 57 mmHg
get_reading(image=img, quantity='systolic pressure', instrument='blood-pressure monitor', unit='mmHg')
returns 145 mmHg
